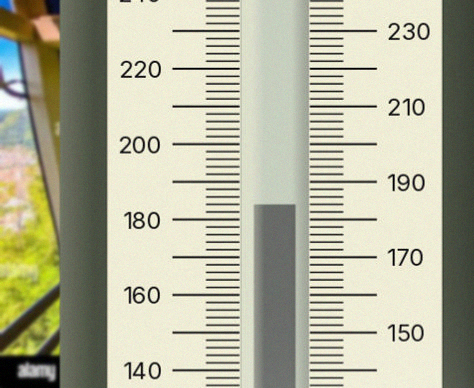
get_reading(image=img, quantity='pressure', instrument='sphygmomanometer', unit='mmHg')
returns 184 mmHg
